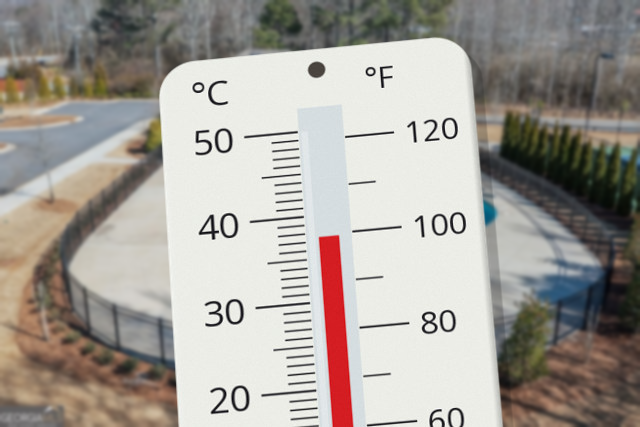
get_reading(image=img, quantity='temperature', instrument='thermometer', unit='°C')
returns 37.5 °C
